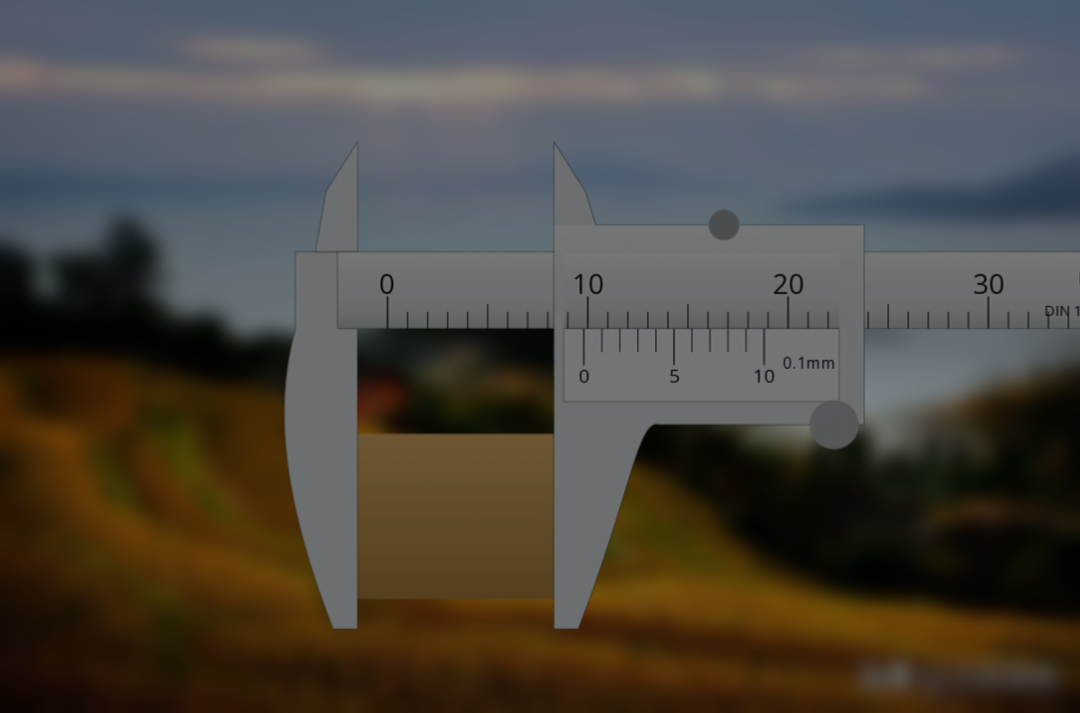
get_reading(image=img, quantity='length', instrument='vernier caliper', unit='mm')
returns 9.8 mm
